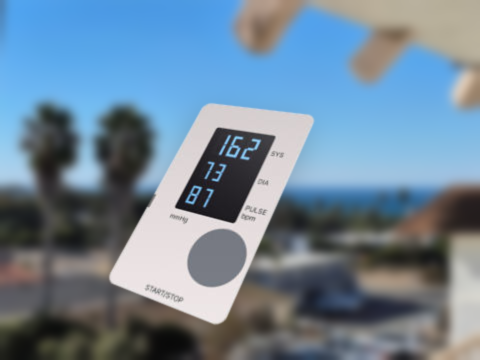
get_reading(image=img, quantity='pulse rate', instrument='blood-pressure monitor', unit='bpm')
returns 87 bpm
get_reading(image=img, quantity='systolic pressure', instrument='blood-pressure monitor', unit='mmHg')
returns 162 mmHg
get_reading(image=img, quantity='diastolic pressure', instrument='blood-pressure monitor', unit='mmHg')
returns 73 mmHg
